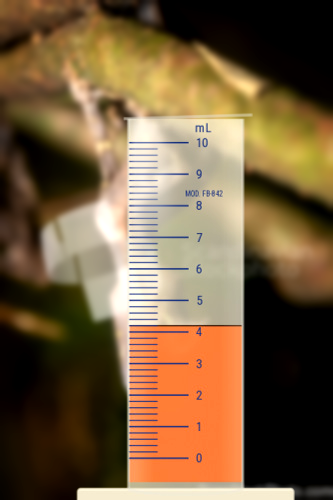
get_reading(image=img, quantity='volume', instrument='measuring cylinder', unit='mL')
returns 4.2 mL
